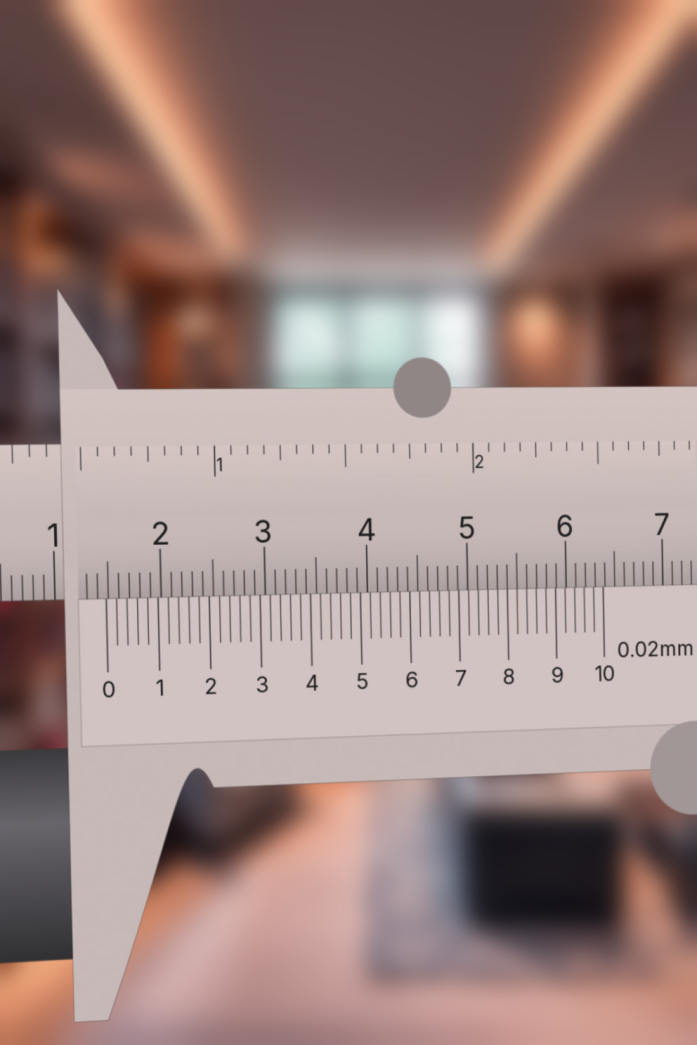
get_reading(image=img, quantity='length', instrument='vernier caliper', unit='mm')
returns 14.8 mm
